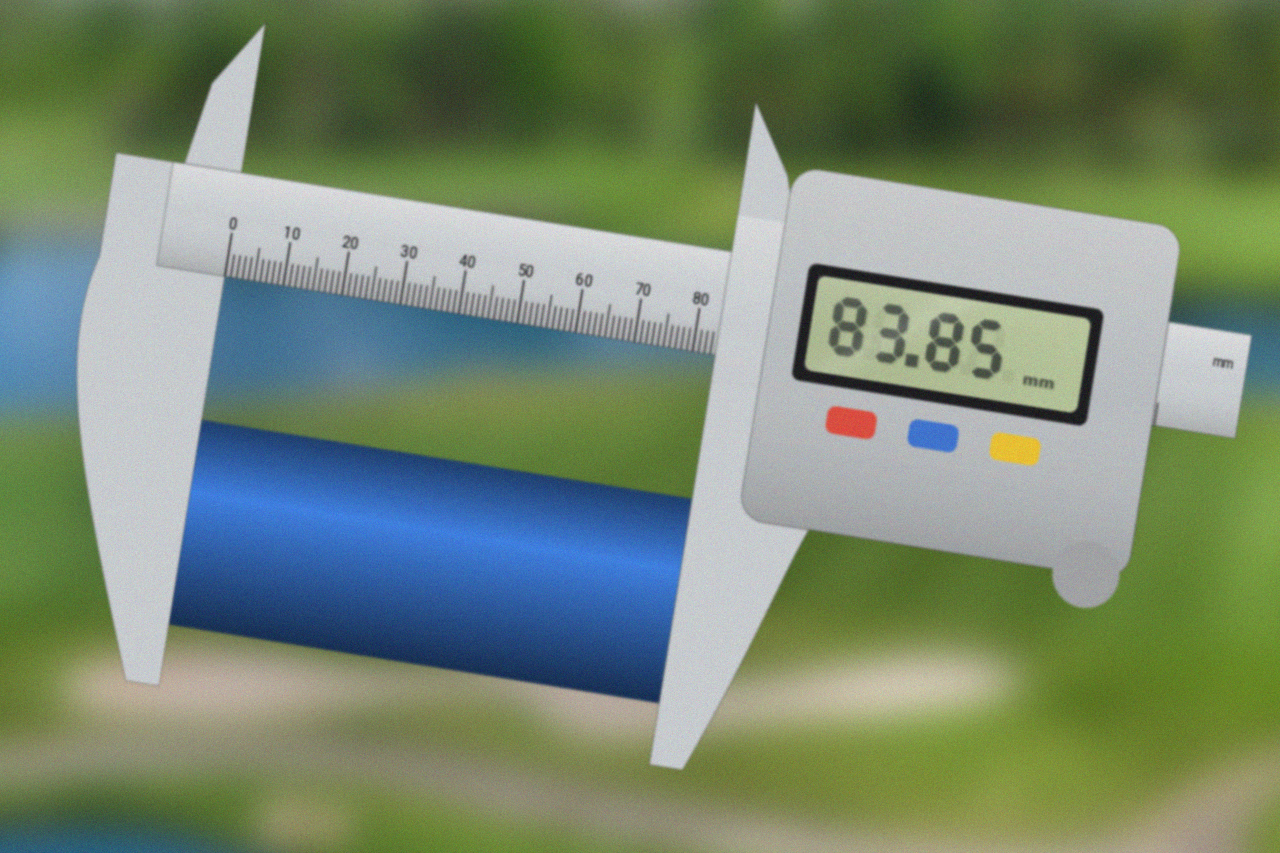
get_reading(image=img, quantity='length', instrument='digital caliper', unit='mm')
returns 83.85 mm
